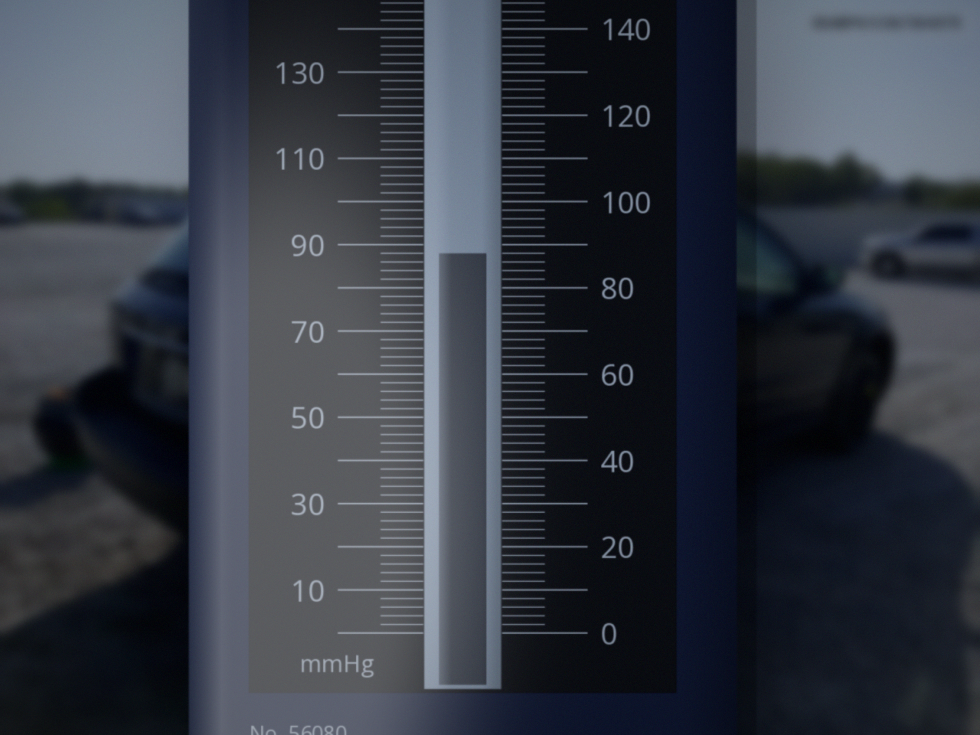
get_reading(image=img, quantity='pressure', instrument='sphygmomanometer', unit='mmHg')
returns 88 mmHg
